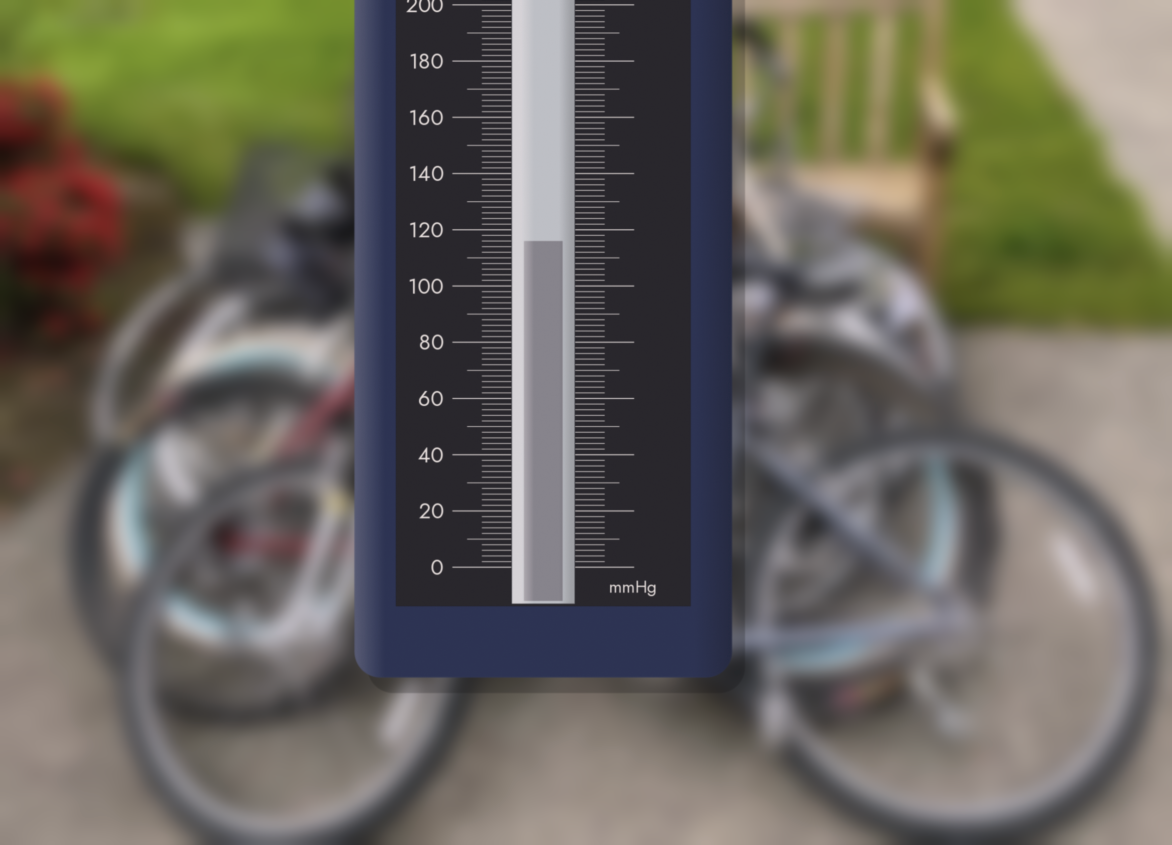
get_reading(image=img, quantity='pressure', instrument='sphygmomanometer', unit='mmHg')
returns 116 mmHg
